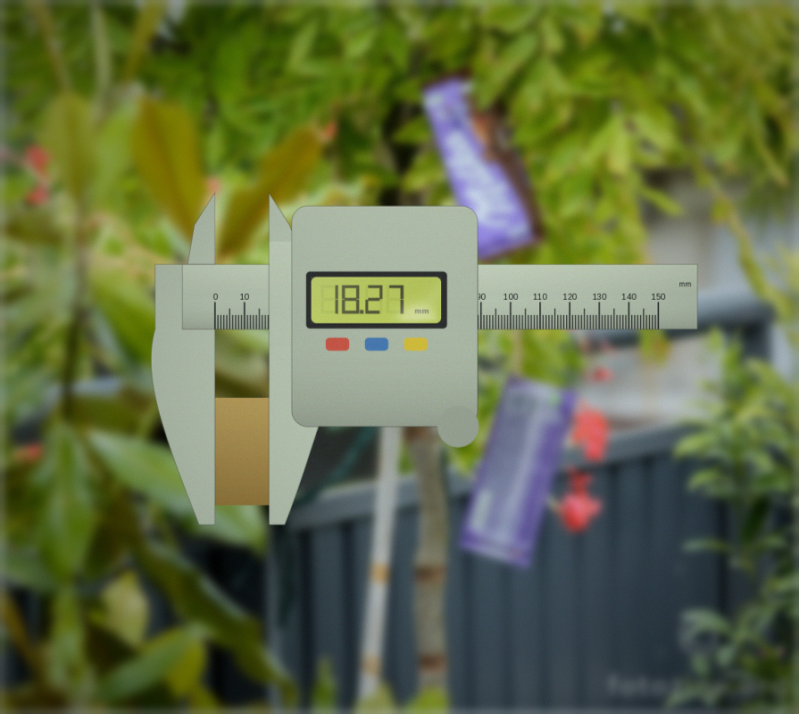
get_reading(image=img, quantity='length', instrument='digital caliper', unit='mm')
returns 18.27 mm
